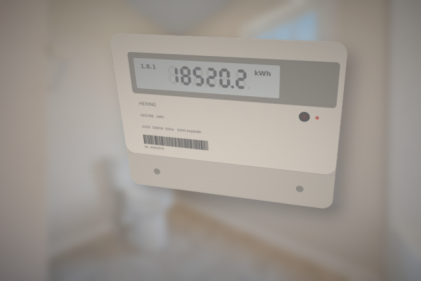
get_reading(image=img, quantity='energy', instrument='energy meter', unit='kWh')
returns 18520.2 kWh
